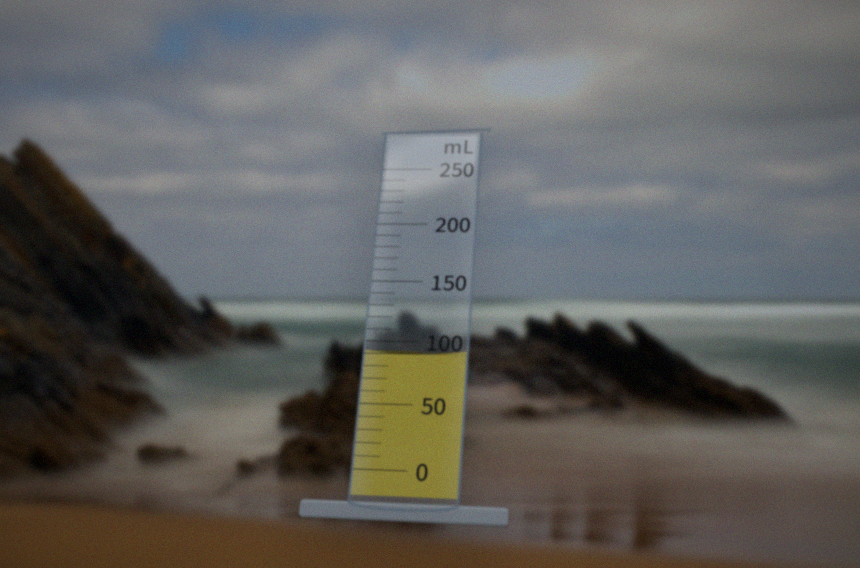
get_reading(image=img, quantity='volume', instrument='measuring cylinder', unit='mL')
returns 90 mL
